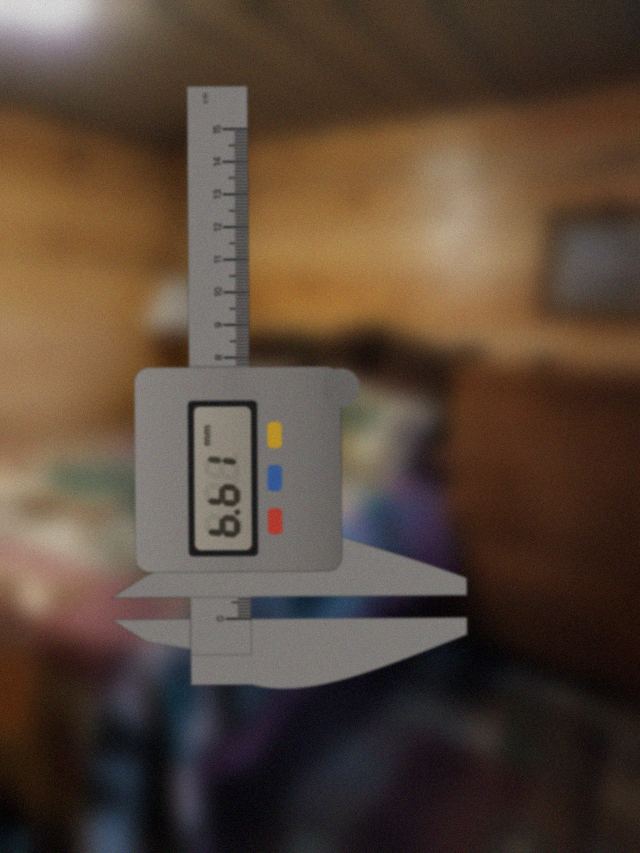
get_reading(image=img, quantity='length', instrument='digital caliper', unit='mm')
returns 6.61 mm
